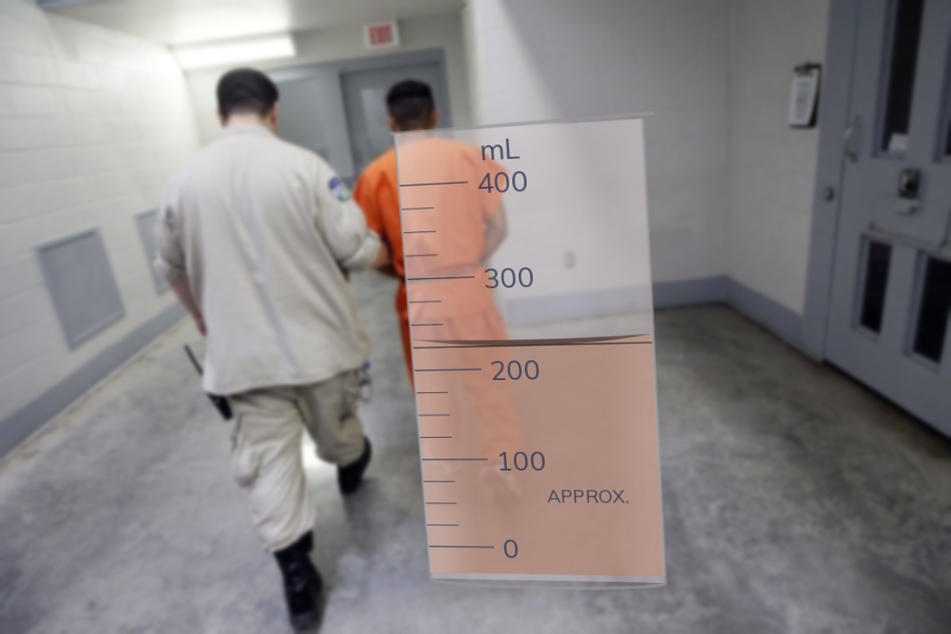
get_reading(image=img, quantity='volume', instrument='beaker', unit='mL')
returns 225 mL
